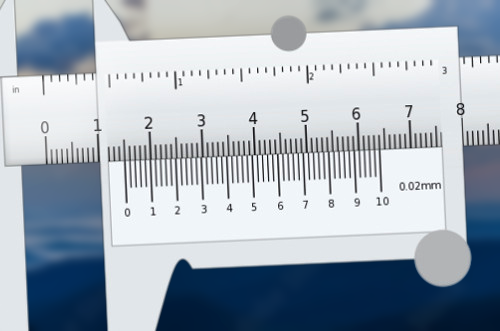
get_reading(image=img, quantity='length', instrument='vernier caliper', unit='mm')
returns 15.0 mm
